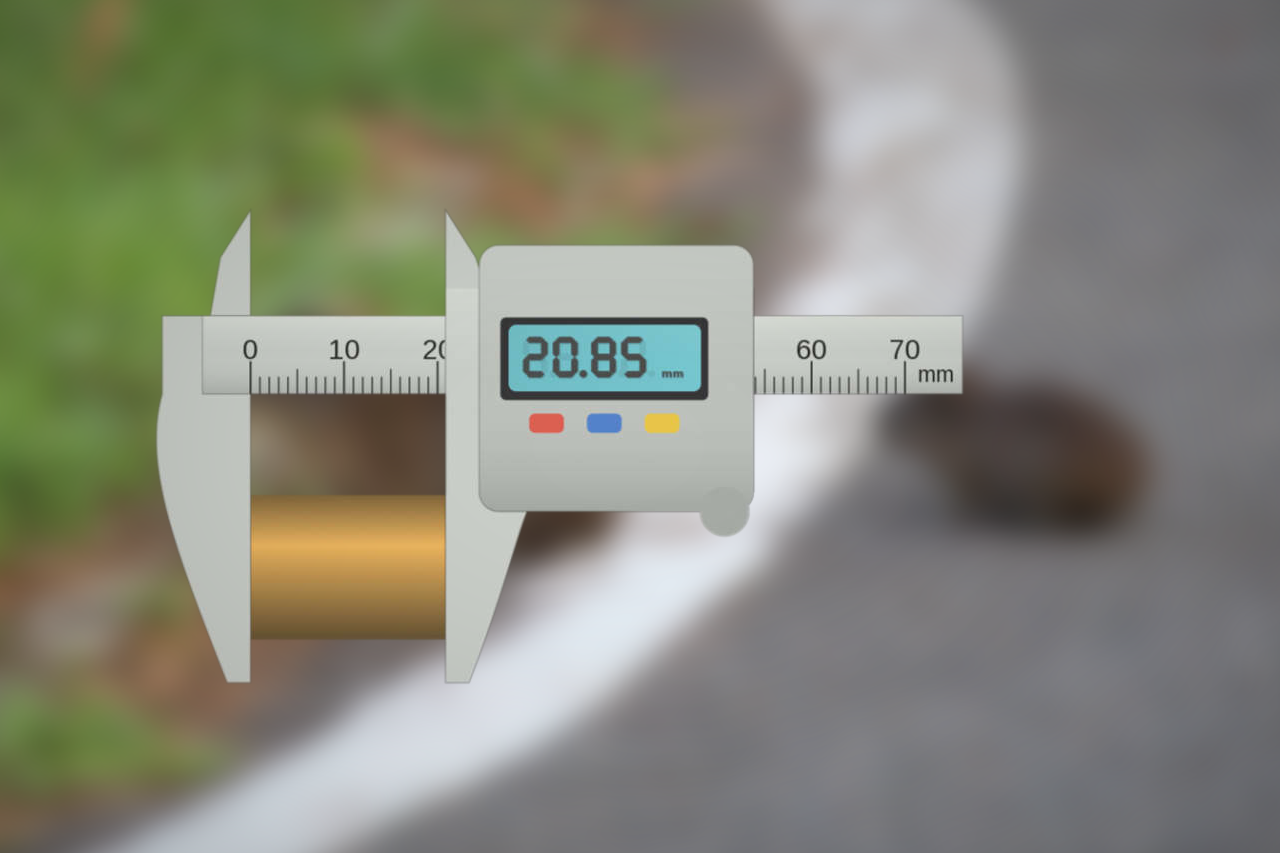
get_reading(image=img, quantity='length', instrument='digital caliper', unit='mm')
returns 20.85 mm
